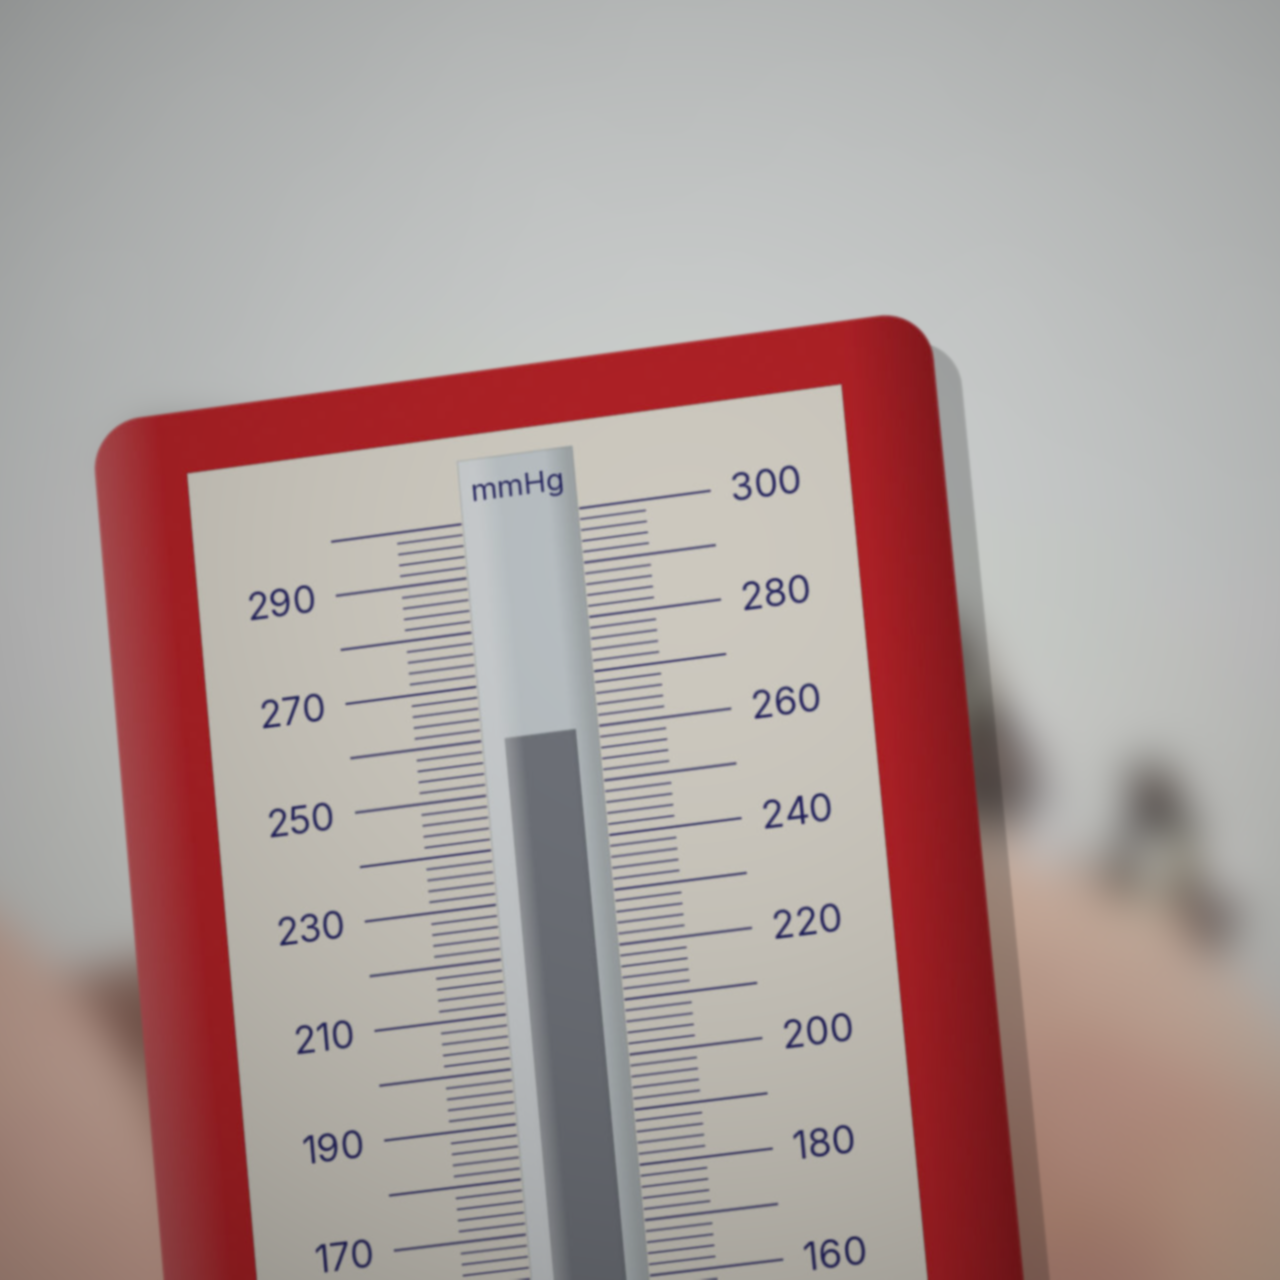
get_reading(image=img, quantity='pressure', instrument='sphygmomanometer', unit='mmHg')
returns 260 mmHg
